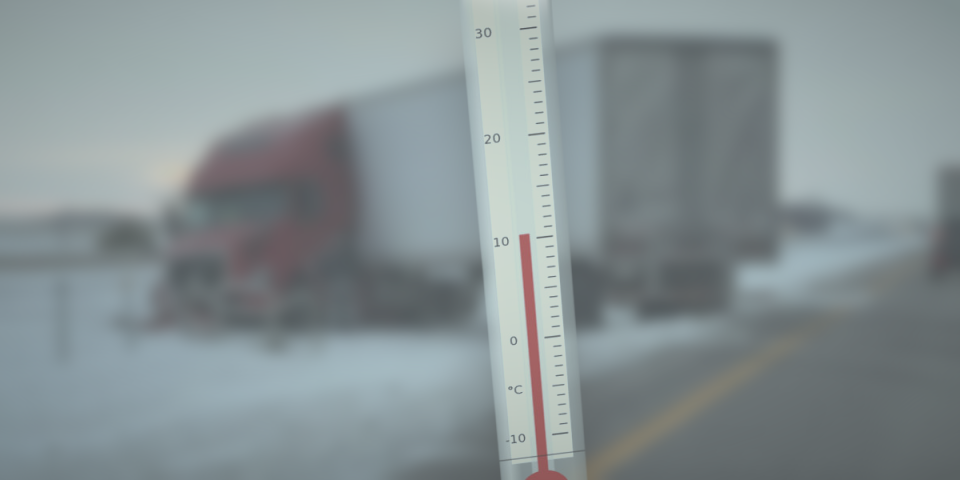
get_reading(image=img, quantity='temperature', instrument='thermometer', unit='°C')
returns 10.5 °C
